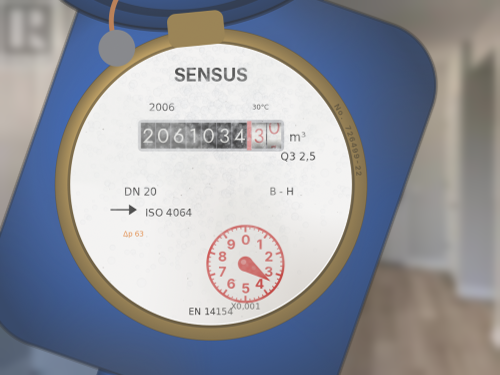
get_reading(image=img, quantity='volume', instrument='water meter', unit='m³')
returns 2061034.303 m³
